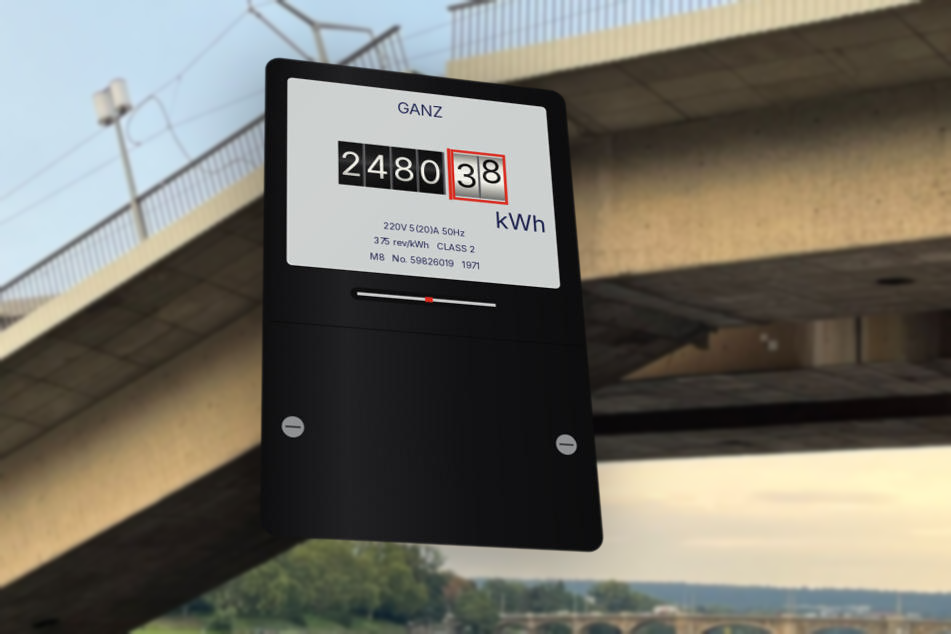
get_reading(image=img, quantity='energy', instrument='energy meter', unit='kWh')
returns 2480.38 kWh
